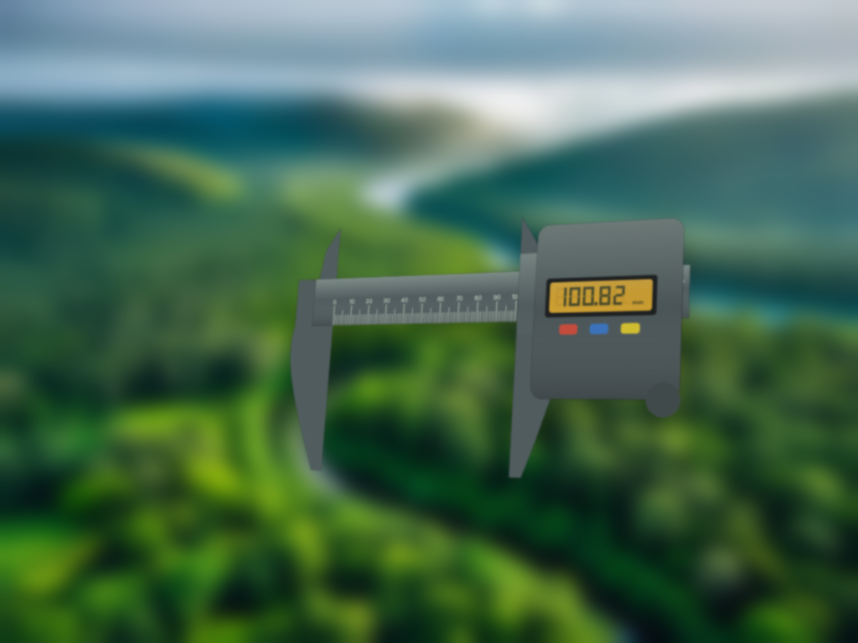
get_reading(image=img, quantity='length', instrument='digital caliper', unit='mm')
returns 100.82 mm
